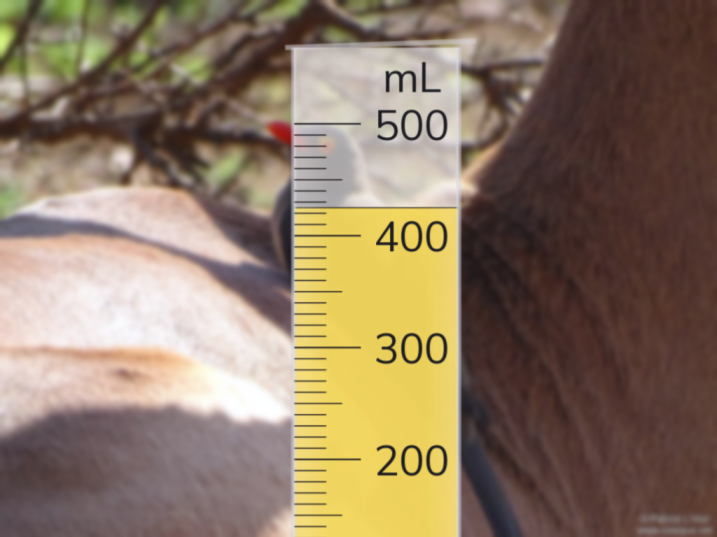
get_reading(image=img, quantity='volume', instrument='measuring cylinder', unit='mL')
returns 425 mL
